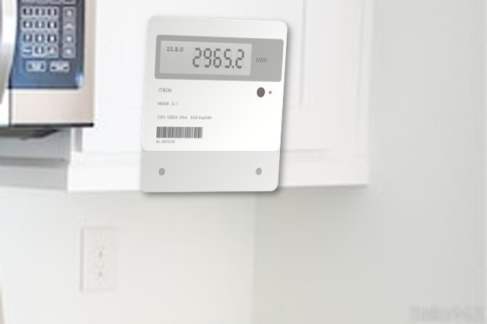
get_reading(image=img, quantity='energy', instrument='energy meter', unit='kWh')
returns 2965.2 kWh
